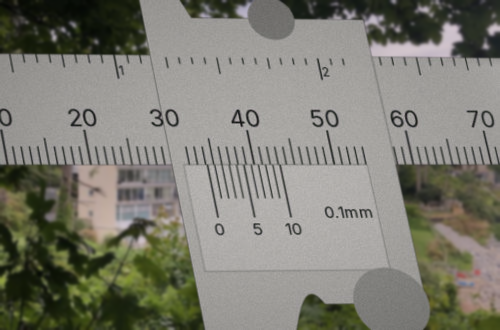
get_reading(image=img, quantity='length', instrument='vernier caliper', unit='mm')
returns 34.2 mm
